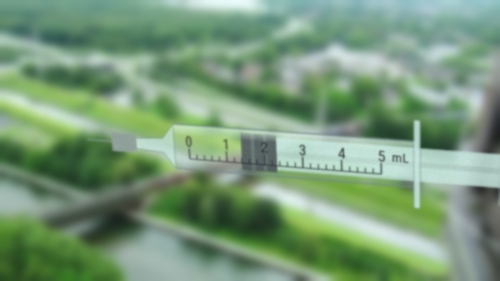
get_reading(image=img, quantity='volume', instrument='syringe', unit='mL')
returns 1.4 mL
